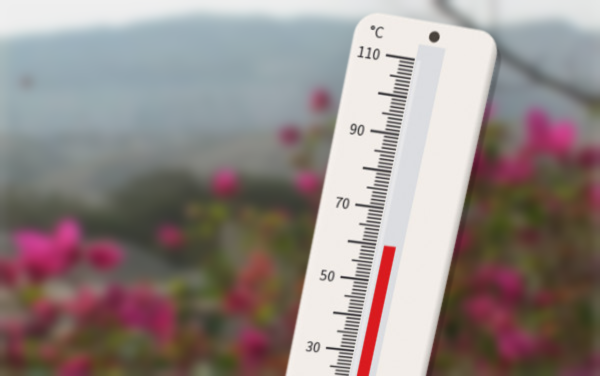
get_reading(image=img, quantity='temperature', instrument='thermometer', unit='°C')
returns 60 °C
